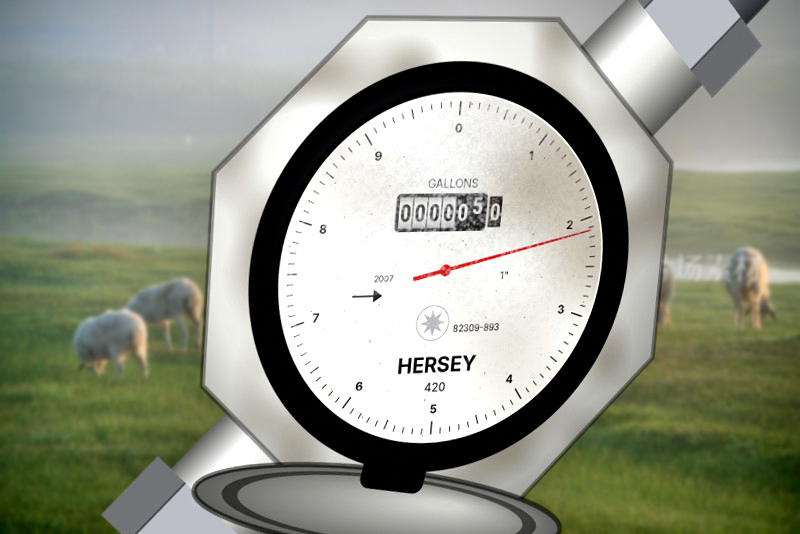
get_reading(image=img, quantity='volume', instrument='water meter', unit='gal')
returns 52.1 gal
